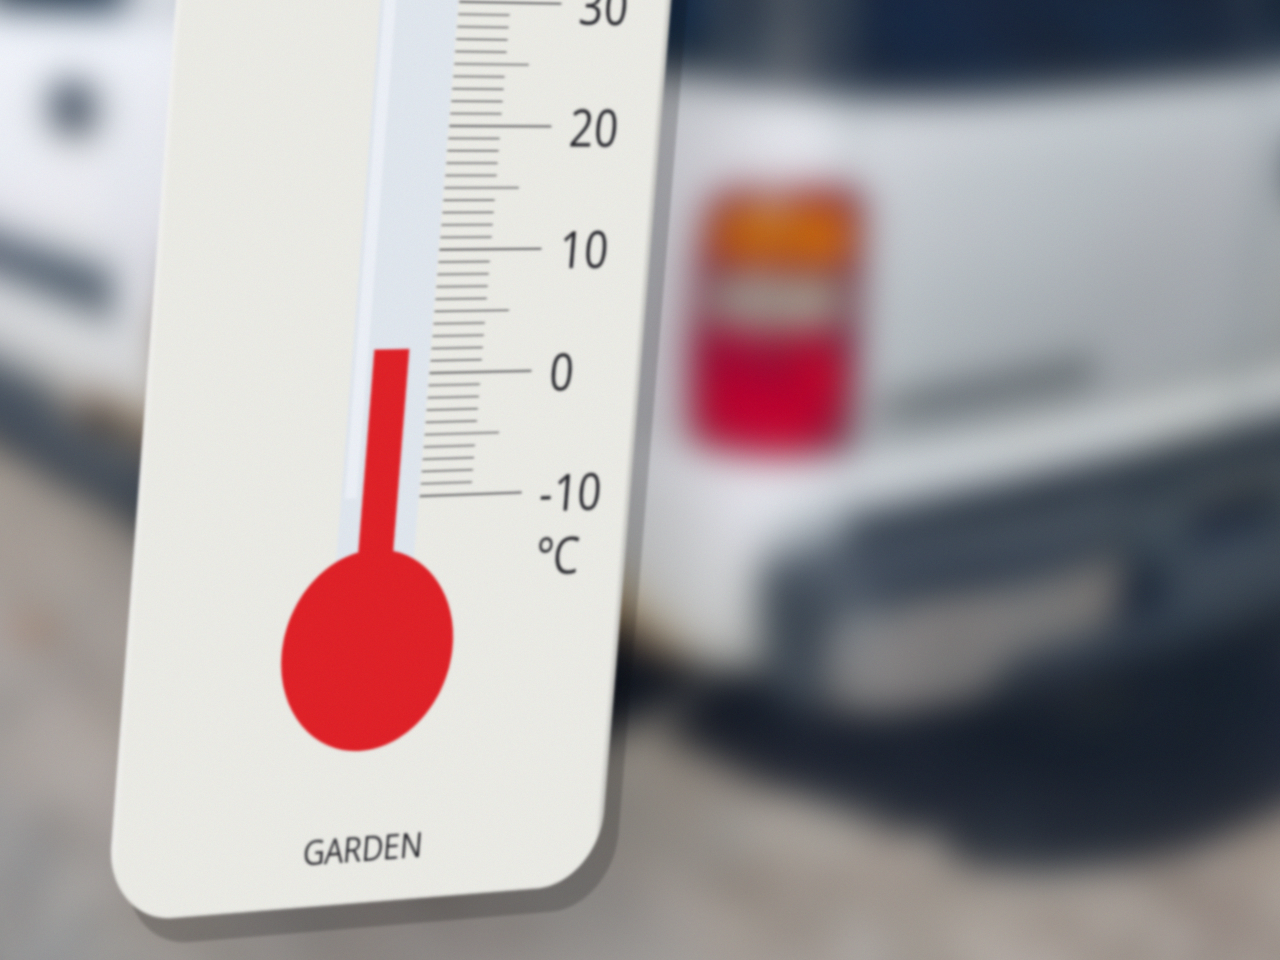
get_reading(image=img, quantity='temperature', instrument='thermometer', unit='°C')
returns 2 °C
